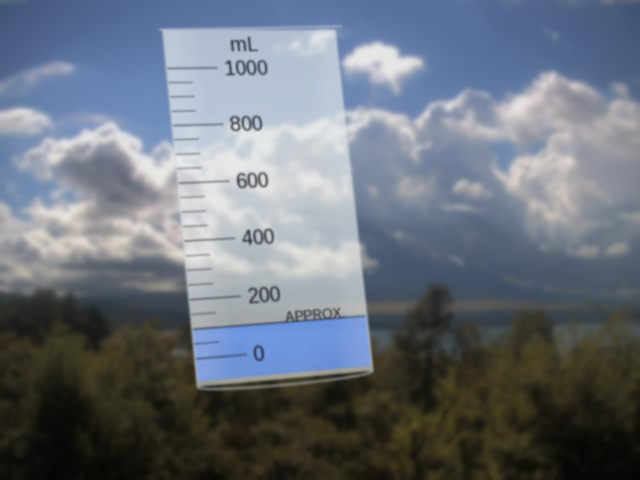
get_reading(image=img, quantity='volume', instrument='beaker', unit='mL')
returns 100 mL
